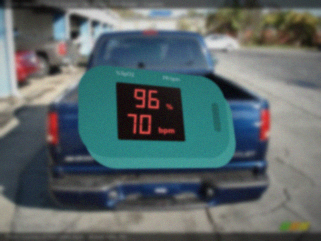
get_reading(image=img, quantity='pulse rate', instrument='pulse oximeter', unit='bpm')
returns 70 bpm
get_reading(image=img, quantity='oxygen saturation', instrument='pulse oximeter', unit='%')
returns 96 %
